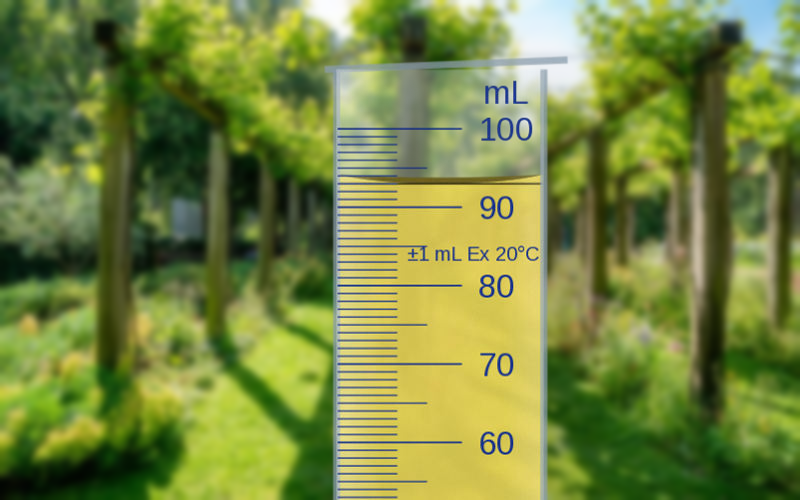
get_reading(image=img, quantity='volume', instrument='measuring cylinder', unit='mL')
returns 93 mL
